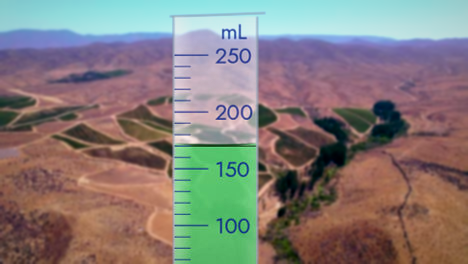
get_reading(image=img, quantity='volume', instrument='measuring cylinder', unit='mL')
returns 170 mL
